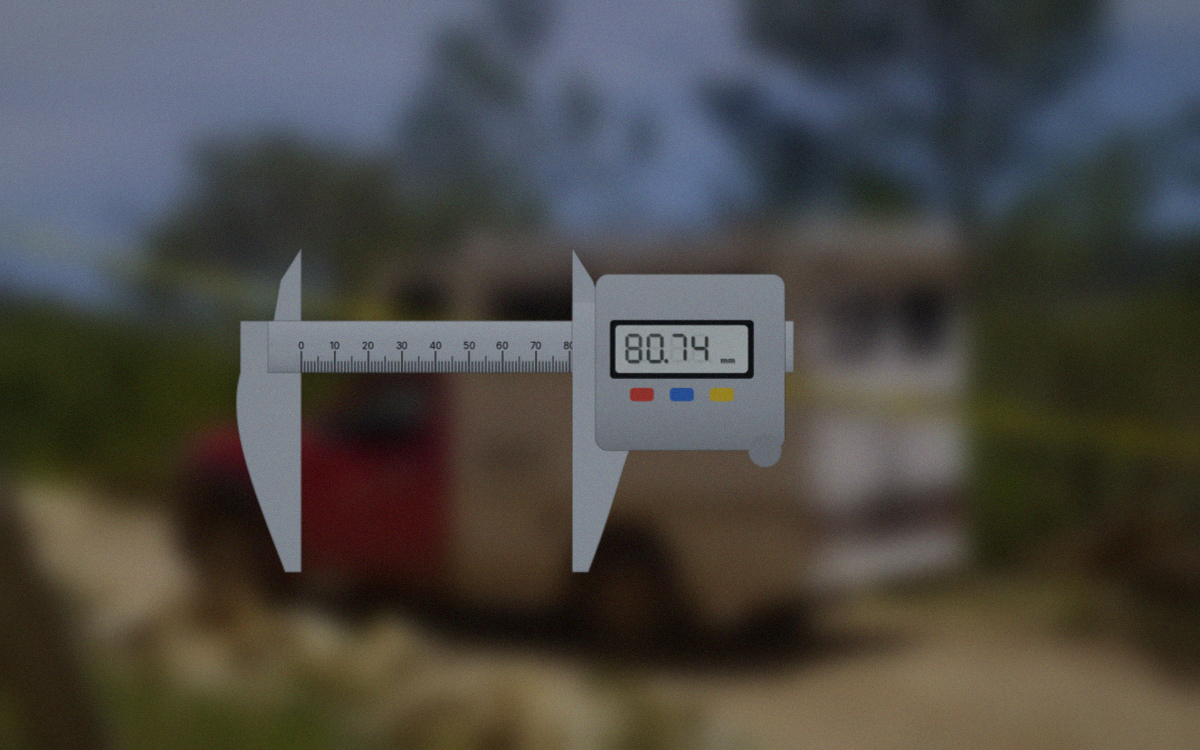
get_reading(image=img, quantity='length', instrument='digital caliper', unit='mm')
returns 80.74 mm
